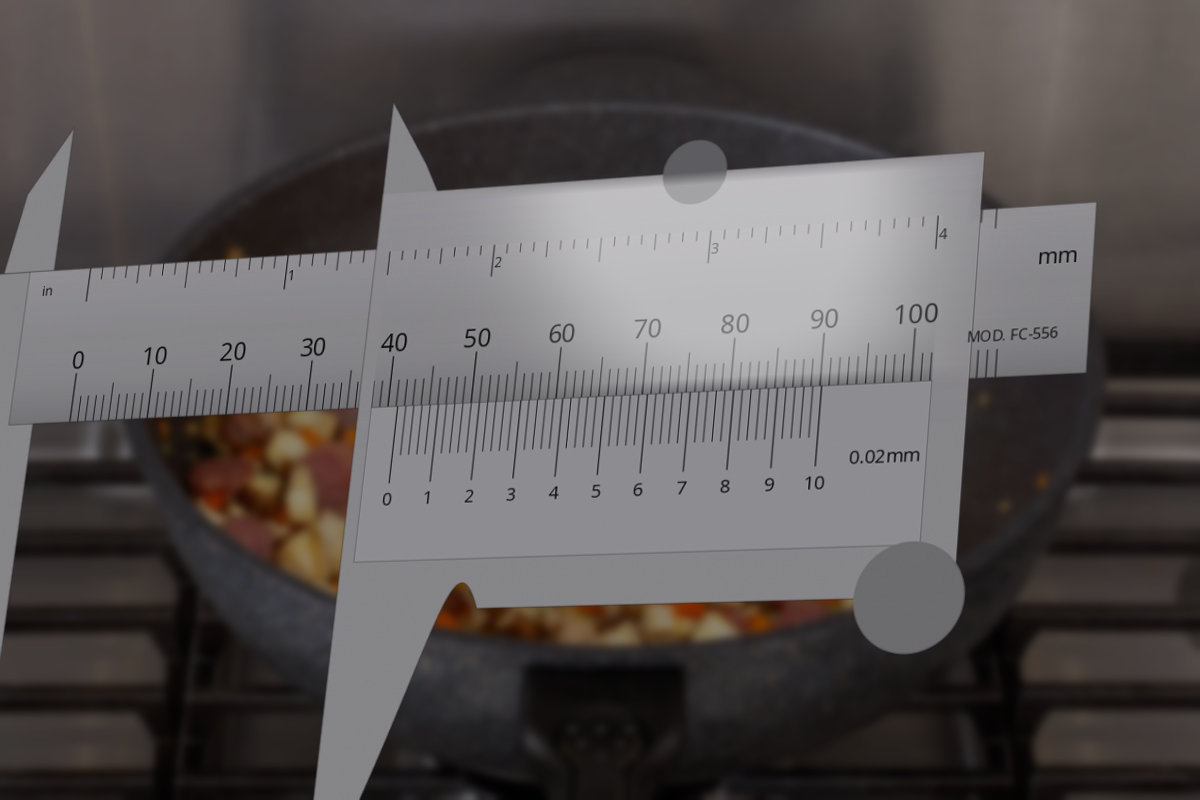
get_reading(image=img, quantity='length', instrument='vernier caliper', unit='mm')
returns 41.2 mm
